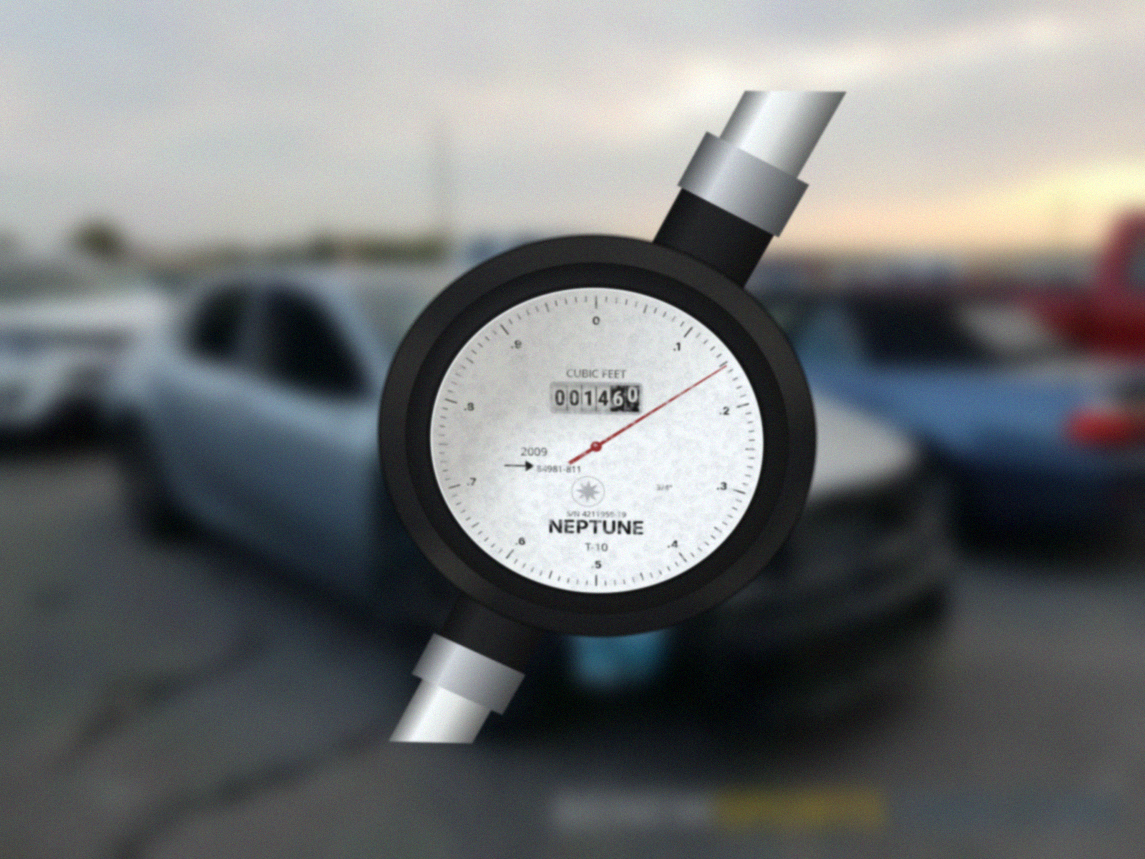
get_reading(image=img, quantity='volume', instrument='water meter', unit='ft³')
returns 1460.15 ft³
